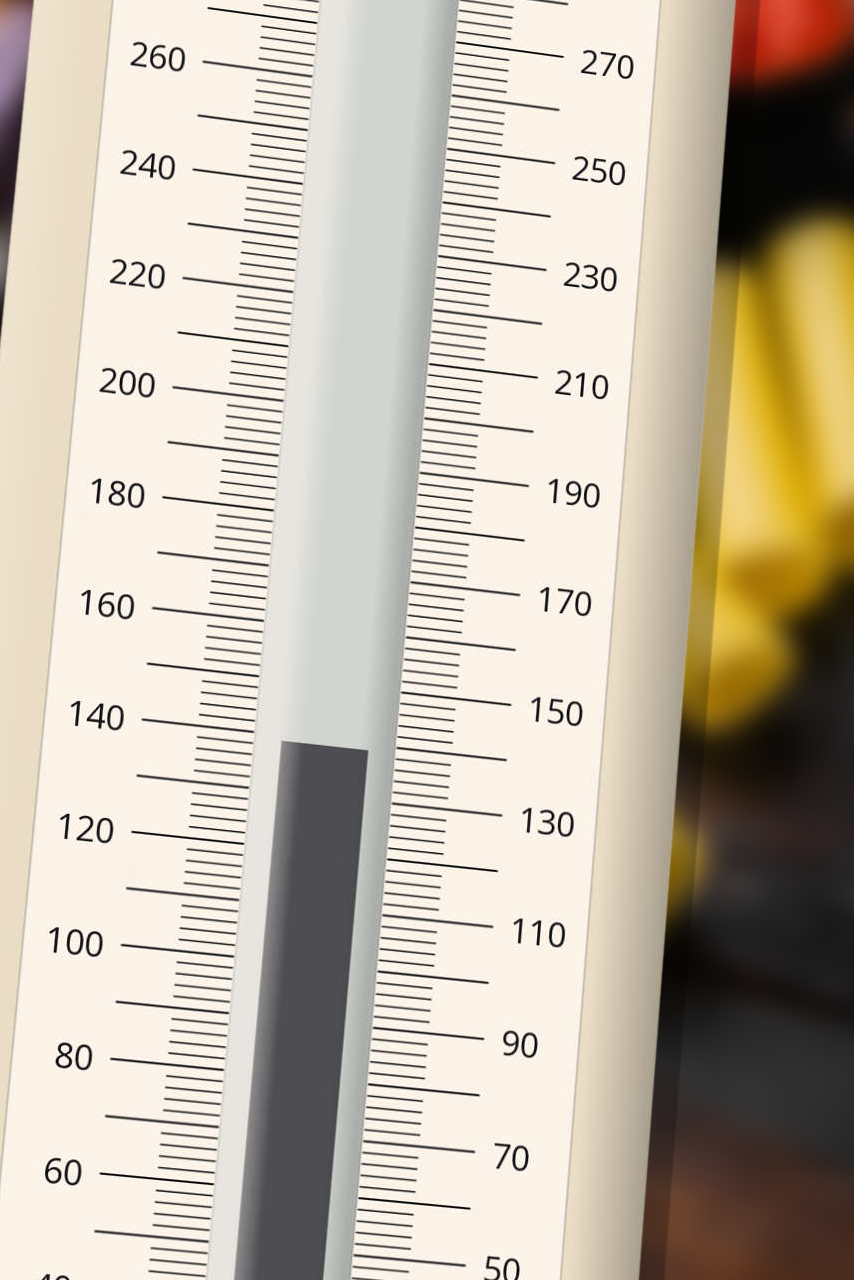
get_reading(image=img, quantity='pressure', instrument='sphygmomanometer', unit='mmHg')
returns 139 mmHg
